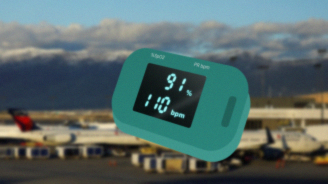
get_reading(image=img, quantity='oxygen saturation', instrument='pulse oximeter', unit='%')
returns 91 %
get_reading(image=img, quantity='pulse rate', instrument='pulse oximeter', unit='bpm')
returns 110 bpm
